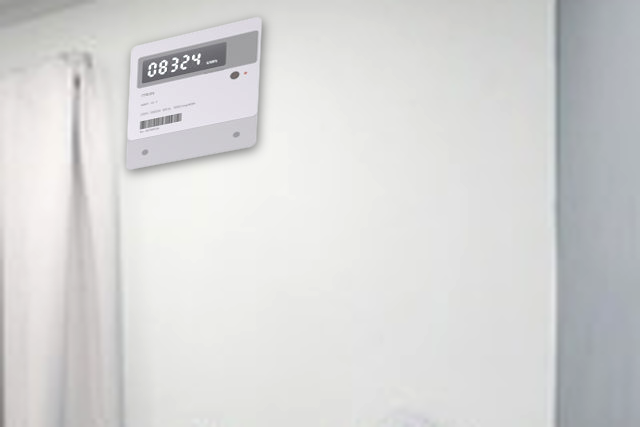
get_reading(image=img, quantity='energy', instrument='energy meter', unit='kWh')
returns 8324 kWh
